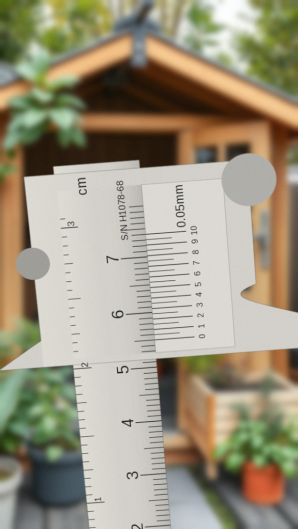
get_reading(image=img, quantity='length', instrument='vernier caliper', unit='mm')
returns 55.0 mm
